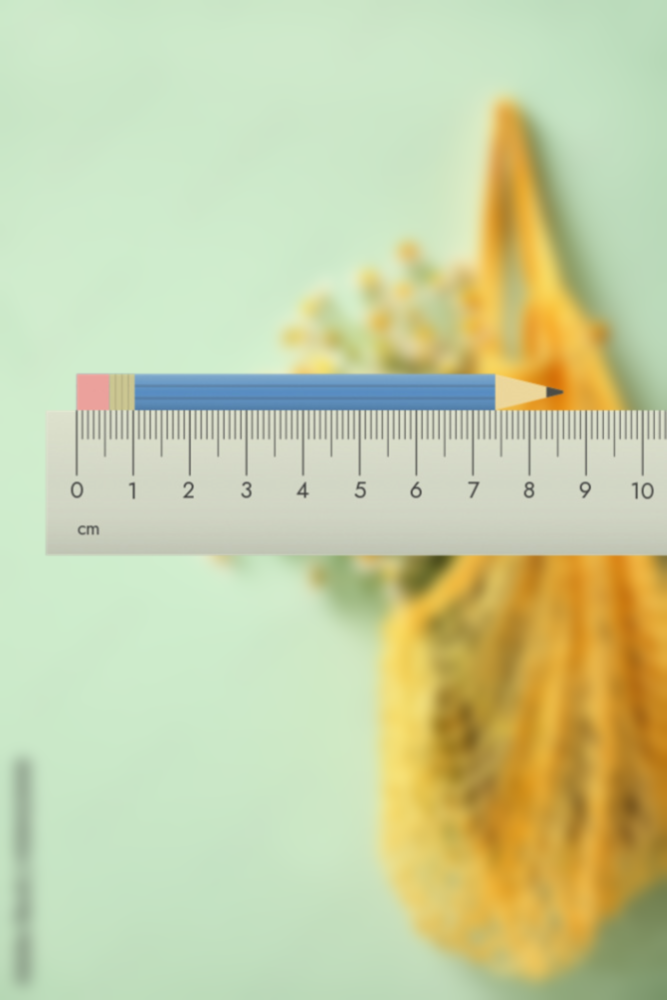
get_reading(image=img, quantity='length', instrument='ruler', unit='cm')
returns 8.6 cm
